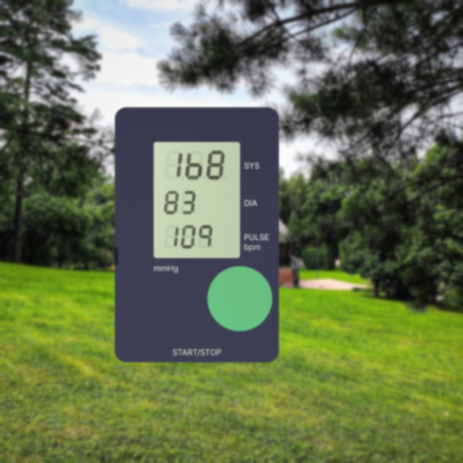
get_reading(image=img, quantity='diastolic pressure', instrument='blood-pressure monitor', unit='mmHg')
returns 83 mmHg
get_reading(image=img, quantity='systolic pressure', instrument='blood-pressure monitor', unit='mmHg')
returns 168 mmHg
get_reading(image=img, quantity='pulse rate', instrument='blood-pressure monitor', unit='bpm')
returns 109 bpm
